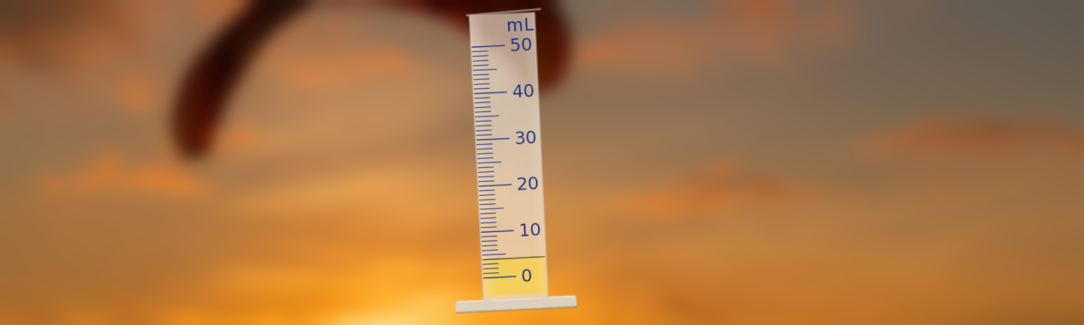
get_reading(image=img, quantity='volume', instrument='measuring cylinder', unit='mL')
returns 4 mL
